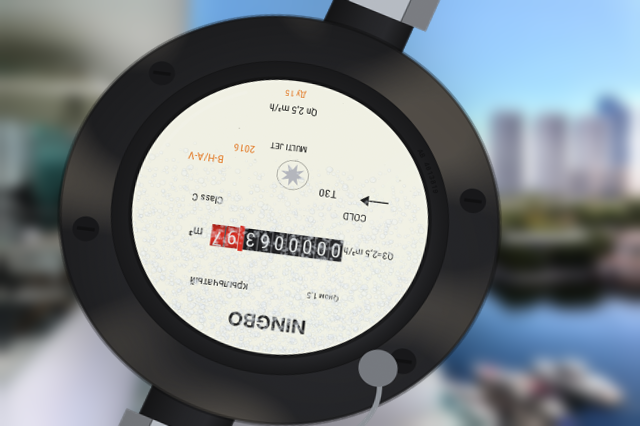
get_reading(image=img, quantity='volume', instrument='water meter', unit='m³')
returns 63.97 m³
